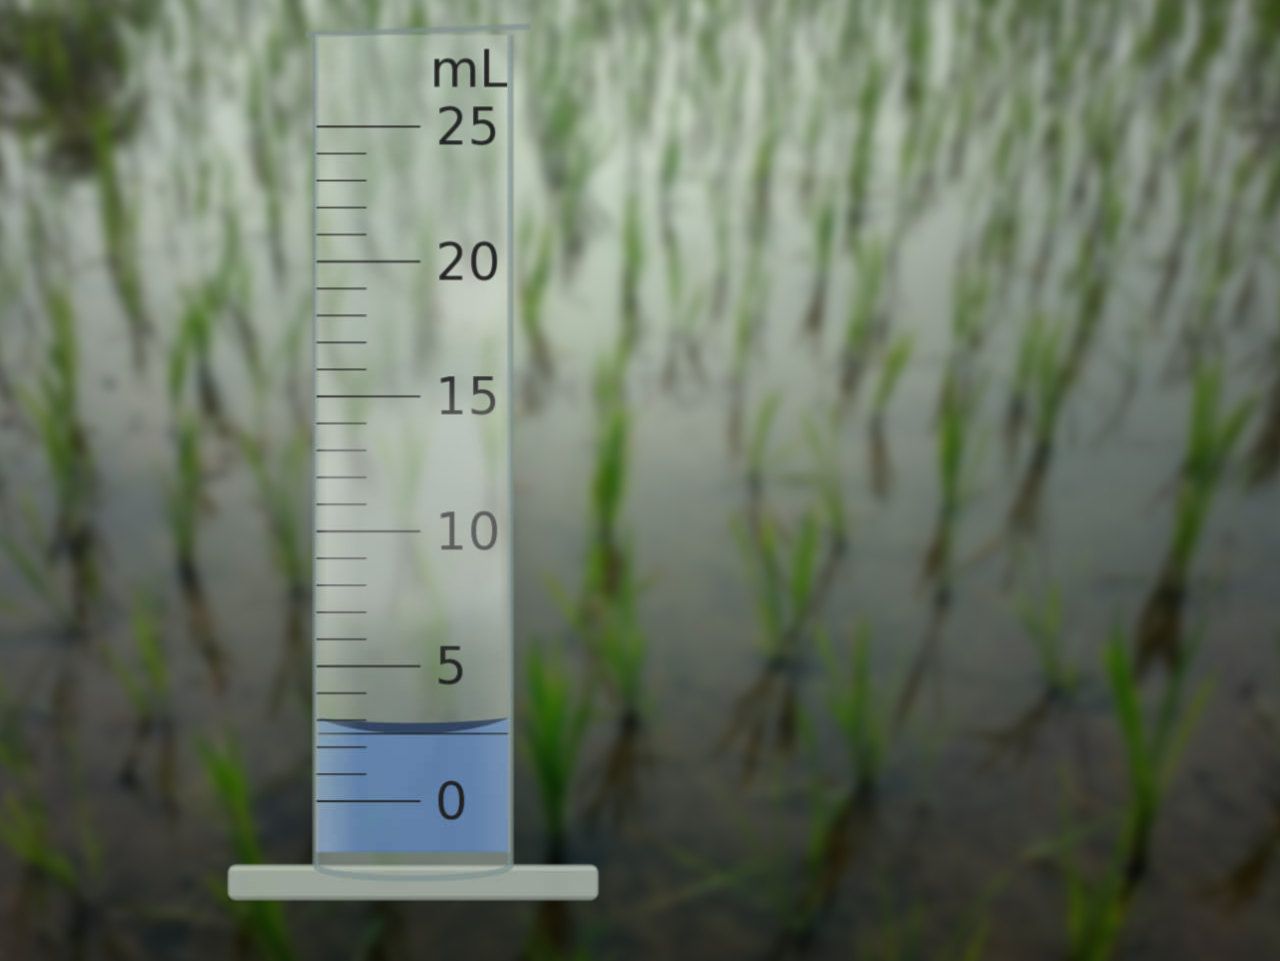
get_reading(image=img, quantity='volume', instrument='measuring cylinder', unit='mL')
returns 2.5 mL
